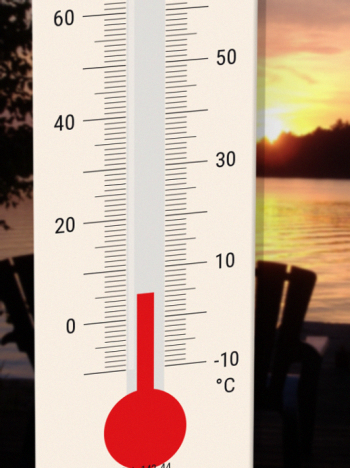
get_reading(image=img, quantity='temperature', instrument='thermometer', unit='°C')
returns 5 °C
